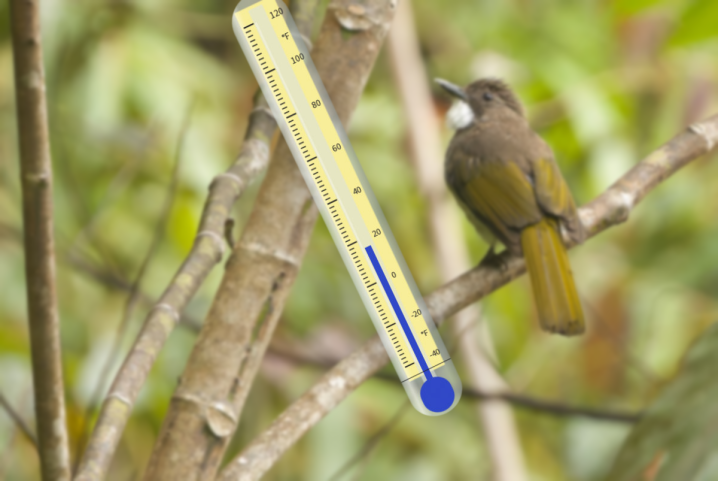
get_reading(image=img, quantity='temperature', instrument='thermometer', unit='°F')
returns 16 °F
